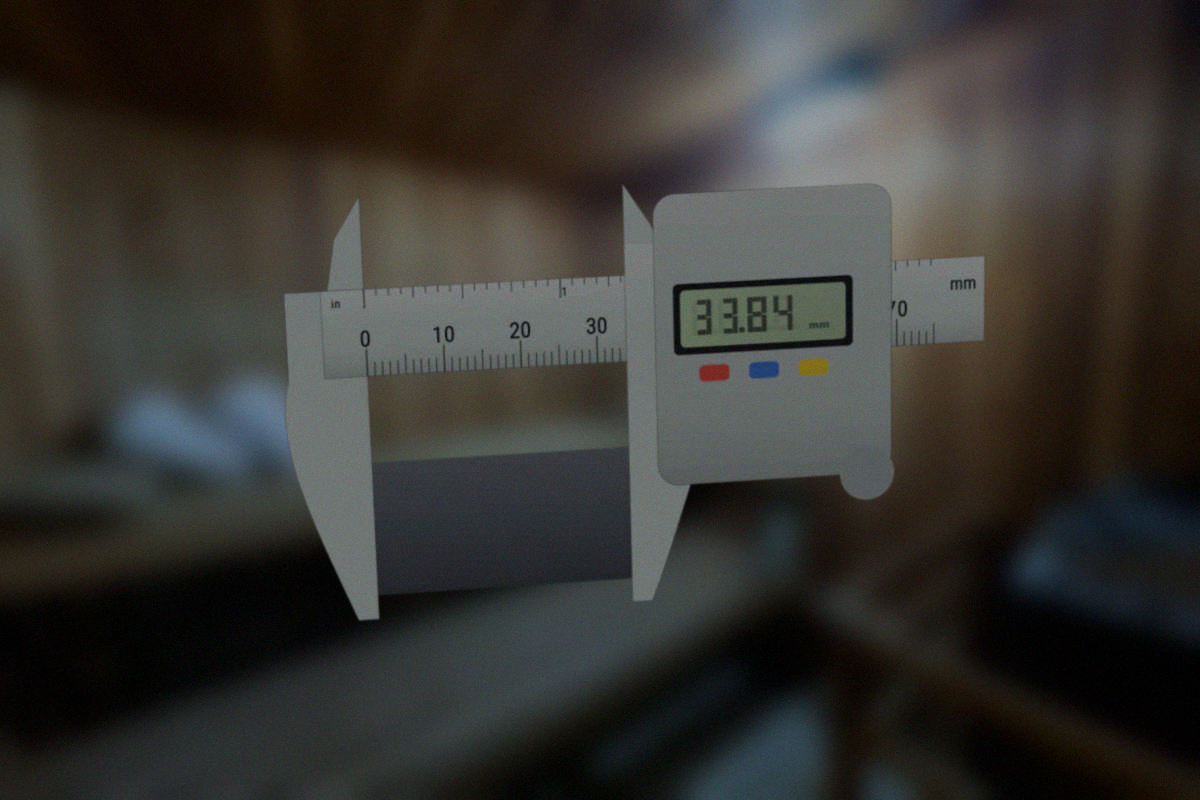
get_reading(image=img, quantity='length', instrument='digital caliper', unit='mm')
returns 33.84 mm
